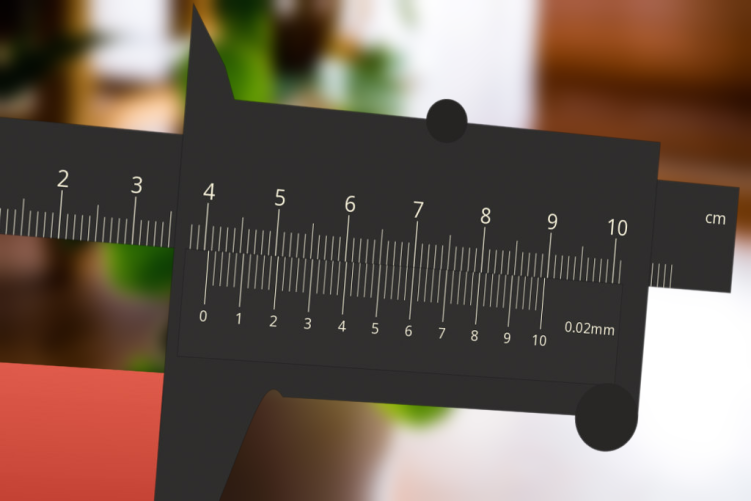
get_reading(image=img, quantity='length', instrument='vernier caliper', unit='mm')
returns 40.6 mm
